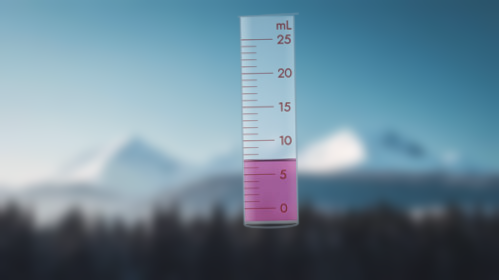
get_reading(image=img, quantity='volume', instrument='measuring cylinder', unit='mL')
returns 7 mL
